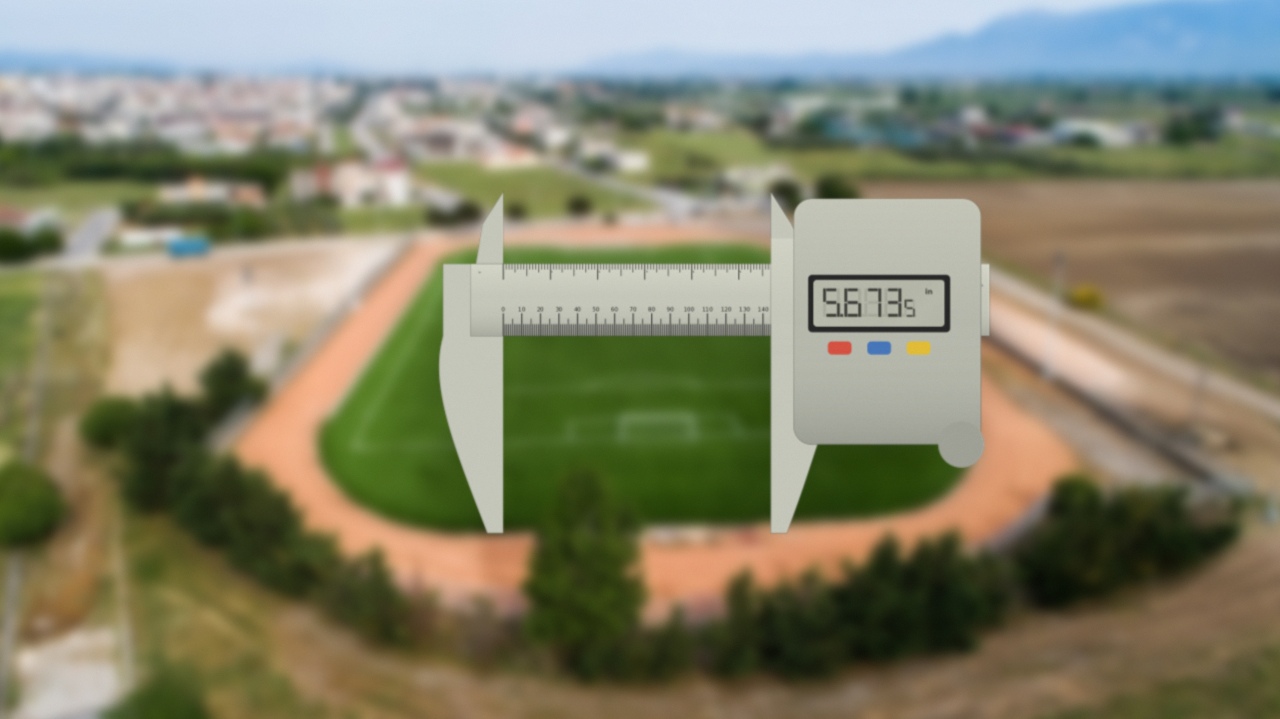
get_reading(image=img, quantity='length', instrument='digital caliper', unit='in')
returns 5.6735 in
